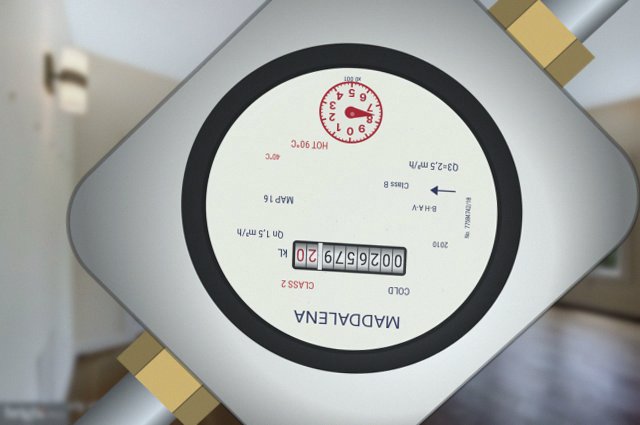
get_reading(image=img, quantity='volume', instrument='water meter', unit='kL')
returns 26579.207 kL
